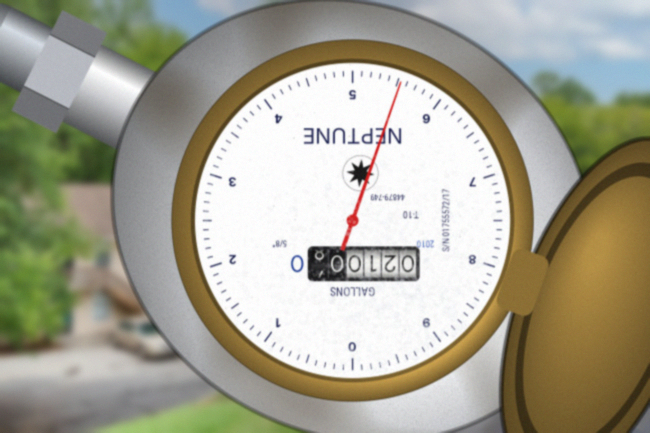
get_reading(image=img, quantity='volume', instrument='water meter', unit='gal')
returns 210075.5 gal
